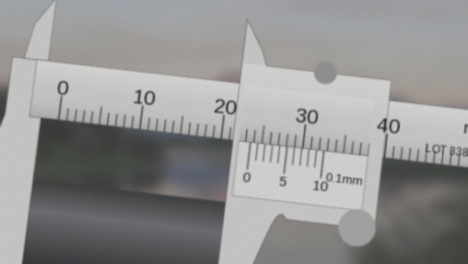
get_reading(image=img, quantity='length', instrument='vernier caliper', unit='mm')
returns 23.6 mm
